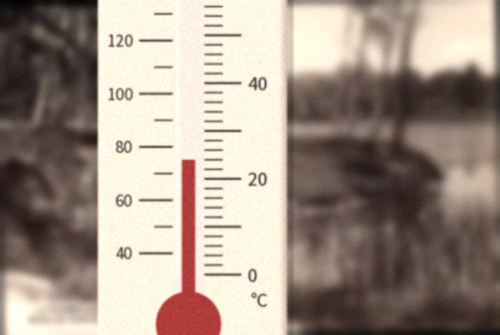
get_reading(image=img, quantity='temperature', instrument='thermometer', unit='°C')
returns 24 °C
